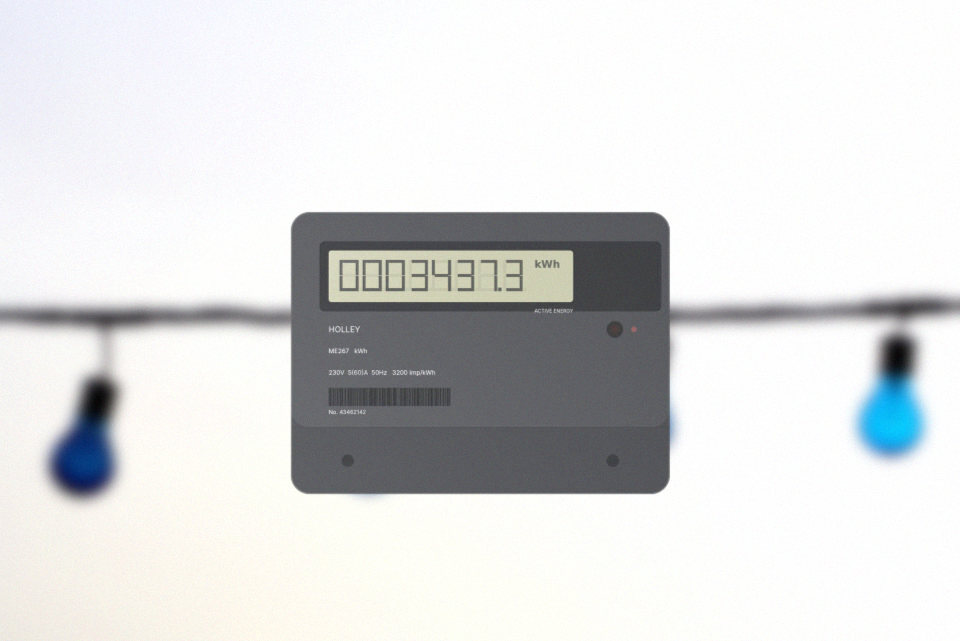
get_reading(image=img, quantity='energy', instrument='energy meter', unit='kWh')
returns 3437.3 kWh
